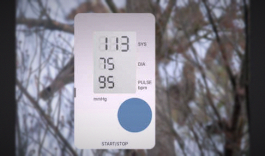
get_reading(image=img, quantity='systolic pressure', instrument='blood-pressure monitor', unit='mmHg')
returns 113 mmHg
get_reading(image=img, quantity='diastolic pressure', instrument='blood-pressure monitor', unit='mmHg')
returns 75 mmHg
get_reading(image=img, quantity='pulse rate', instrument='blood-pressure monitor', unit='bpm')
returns 95 bpm
